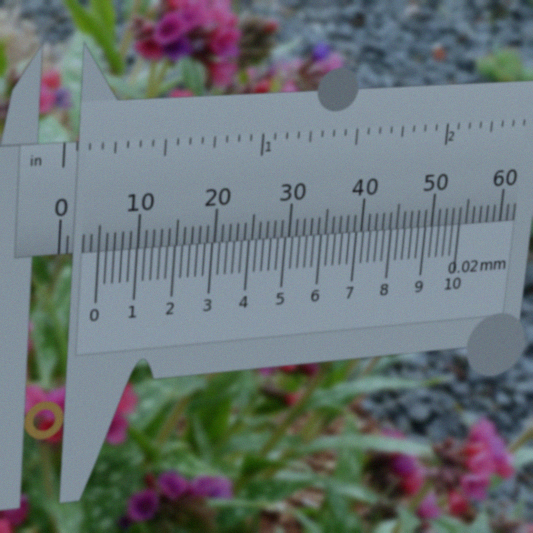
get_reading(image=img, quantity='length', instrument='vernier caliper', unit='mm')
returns 5.0 mm
